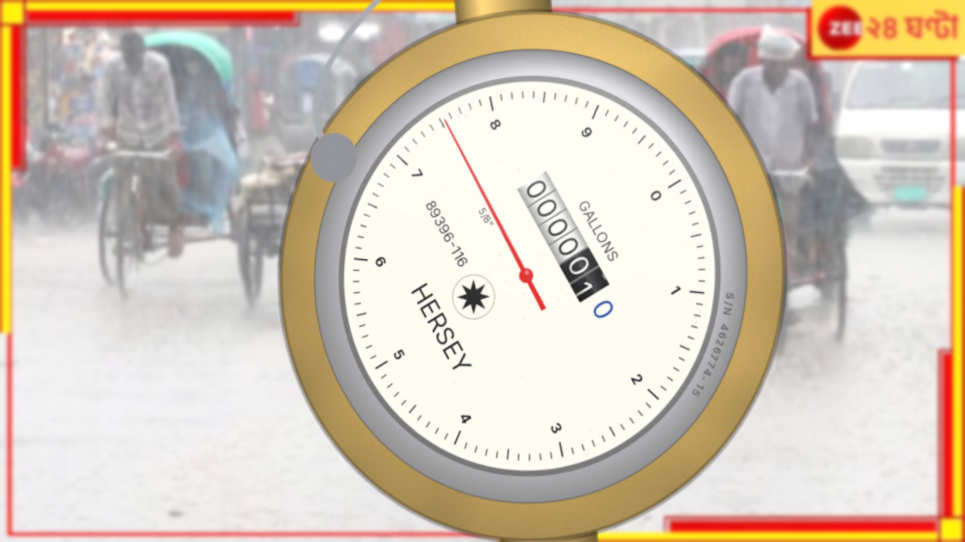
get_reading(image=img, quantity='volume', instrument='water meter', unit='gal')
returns 7.5 gal
